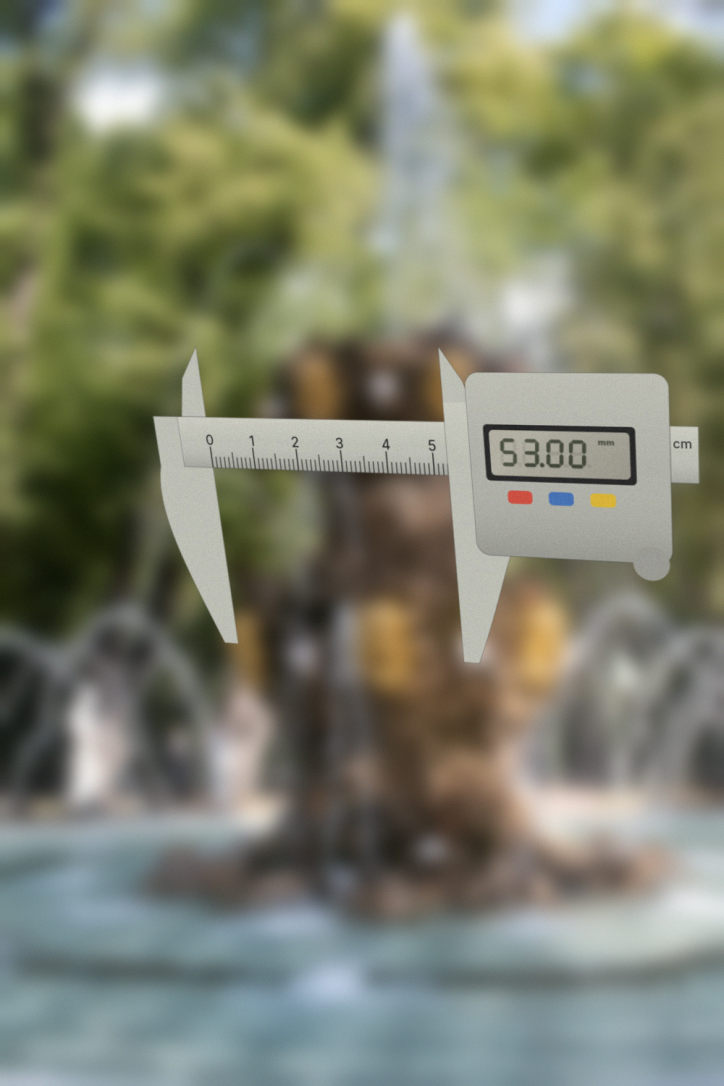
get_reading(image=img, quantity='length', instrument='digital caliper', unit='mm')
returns 53.00 mm
